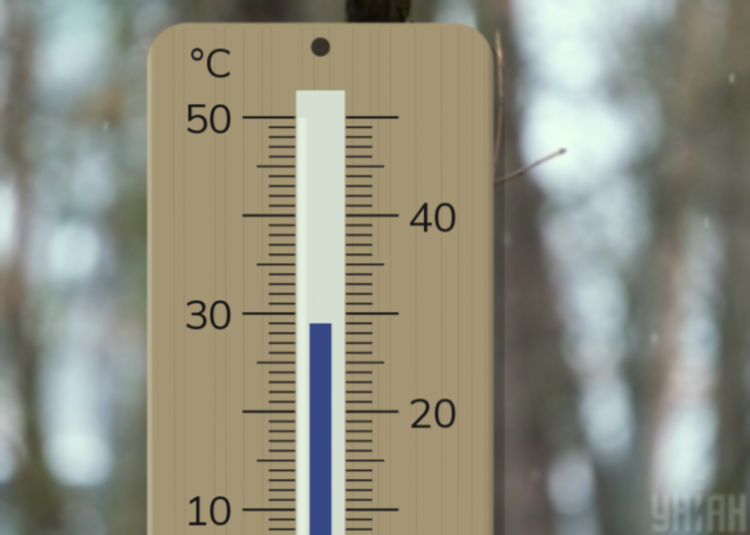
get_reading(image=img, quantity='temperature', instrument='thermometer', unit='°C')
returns 29 °C
